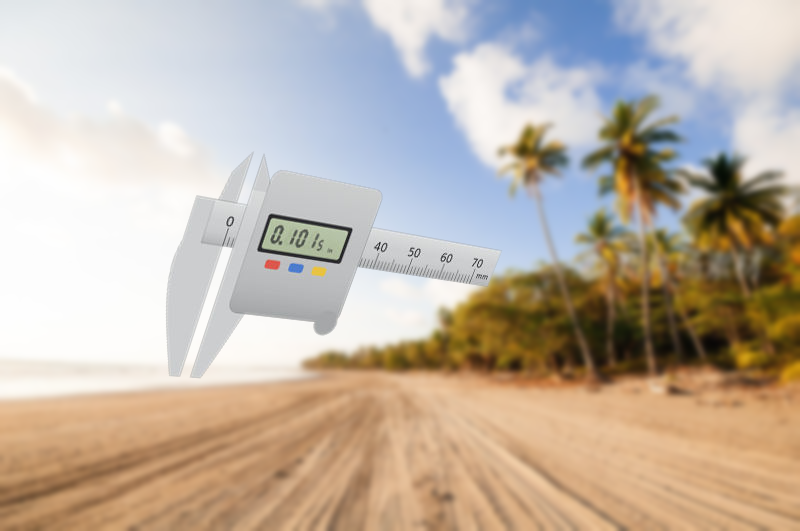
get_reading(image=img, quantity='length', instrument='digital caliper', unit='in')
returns 0.1015 in
